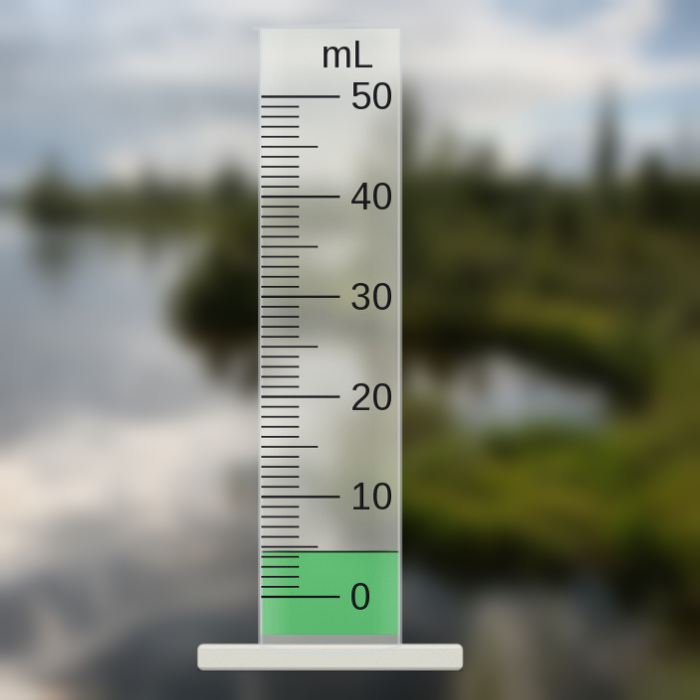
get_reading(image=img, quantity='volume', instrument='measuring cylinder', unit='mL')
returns 4.5 mL
